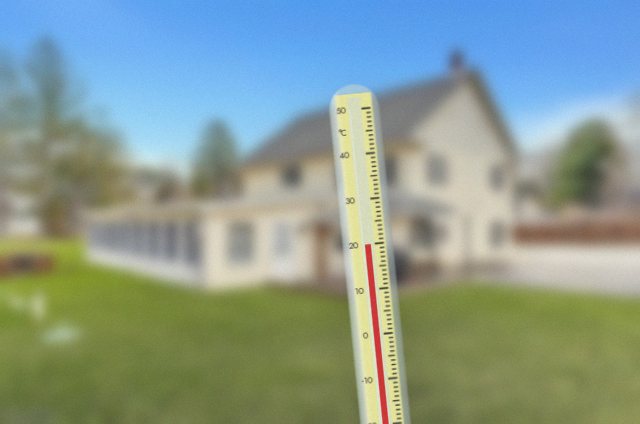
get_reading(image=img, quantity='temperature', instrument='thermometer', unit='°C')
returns 20 °C
